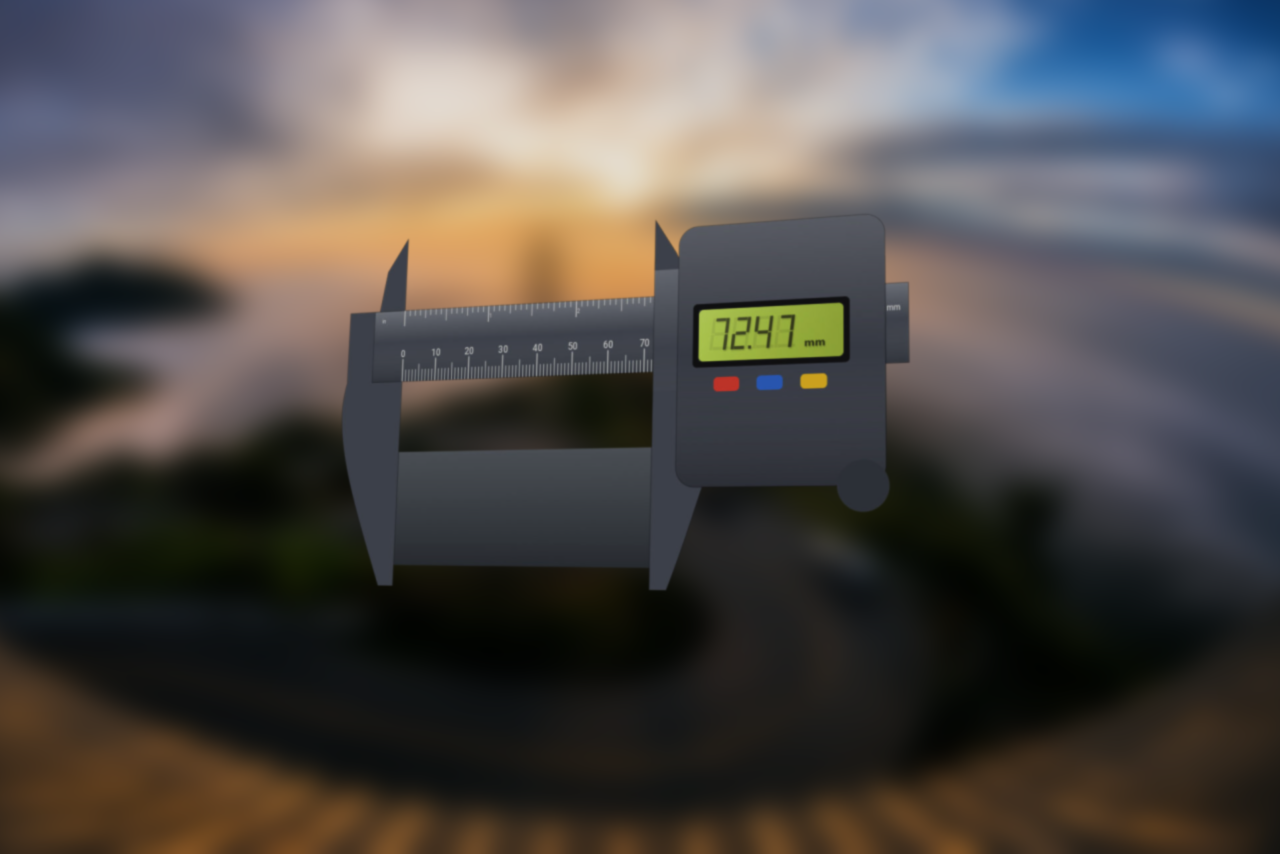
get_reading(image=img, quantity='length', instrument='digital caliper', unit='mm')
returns 72.47 mm
